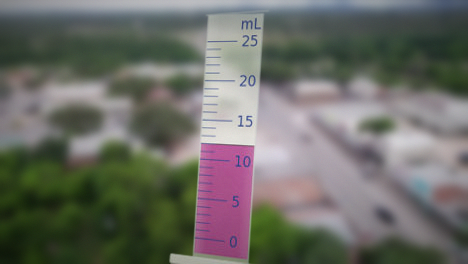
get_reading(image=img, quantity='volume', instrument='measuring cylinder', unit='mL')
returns 12 mL
